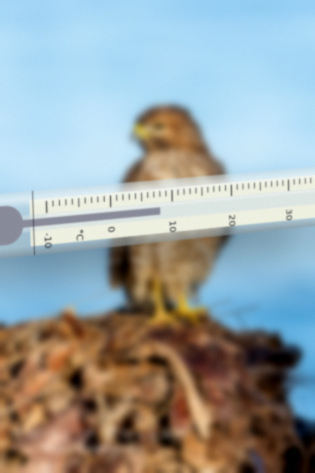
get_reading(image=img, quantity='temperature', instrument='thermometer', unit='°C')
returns 8 °C
